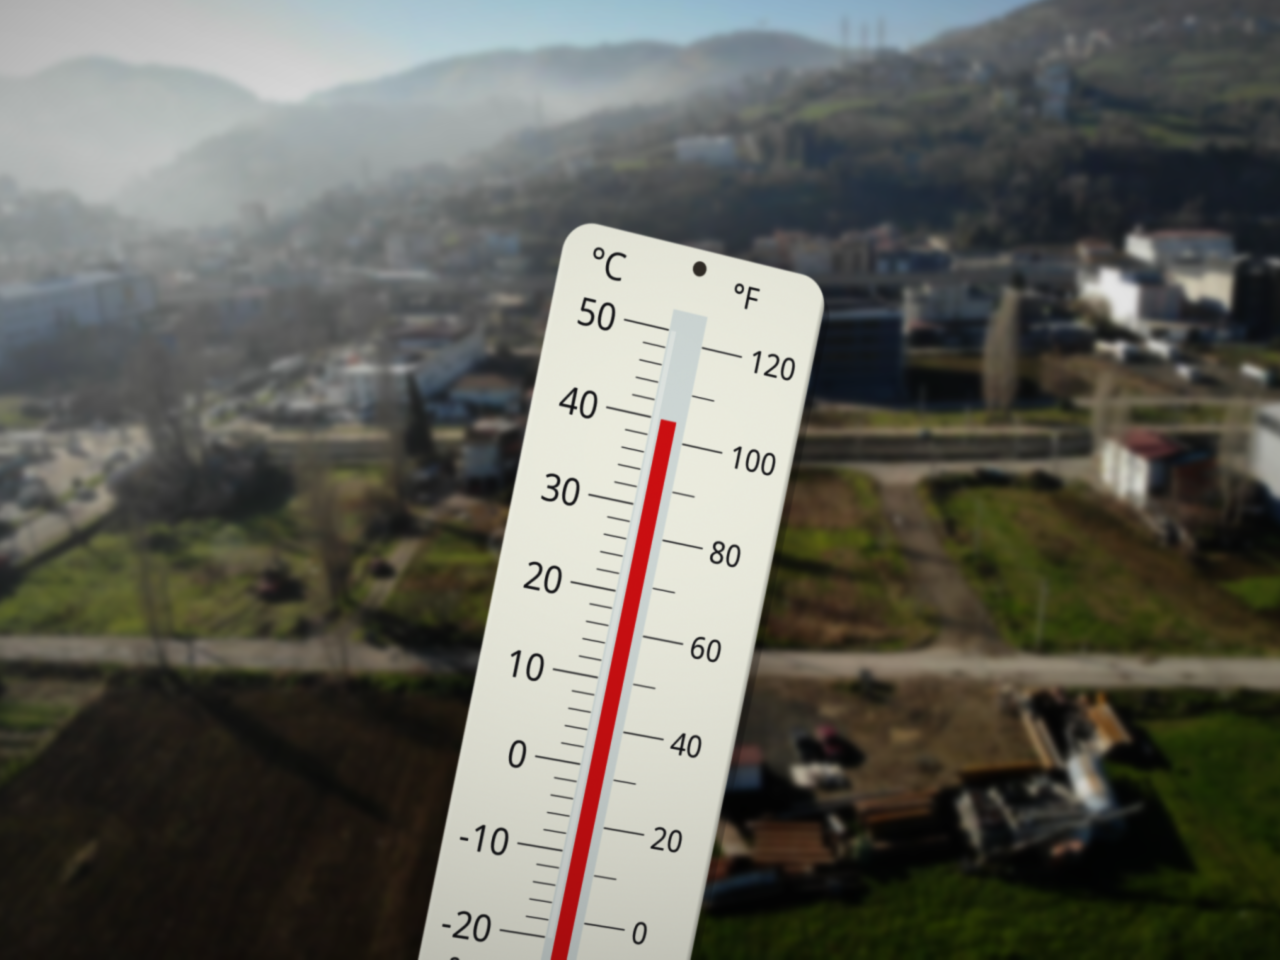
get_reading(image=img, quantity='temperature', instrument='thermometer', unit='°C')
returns 40 °C
